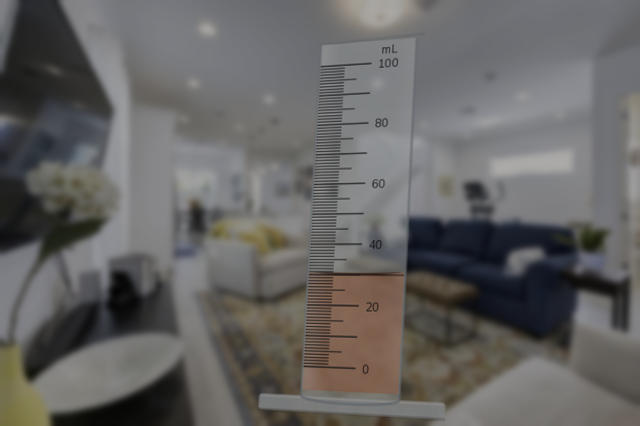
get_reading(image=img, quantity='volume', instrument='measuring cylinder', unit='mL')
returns 30 mL
